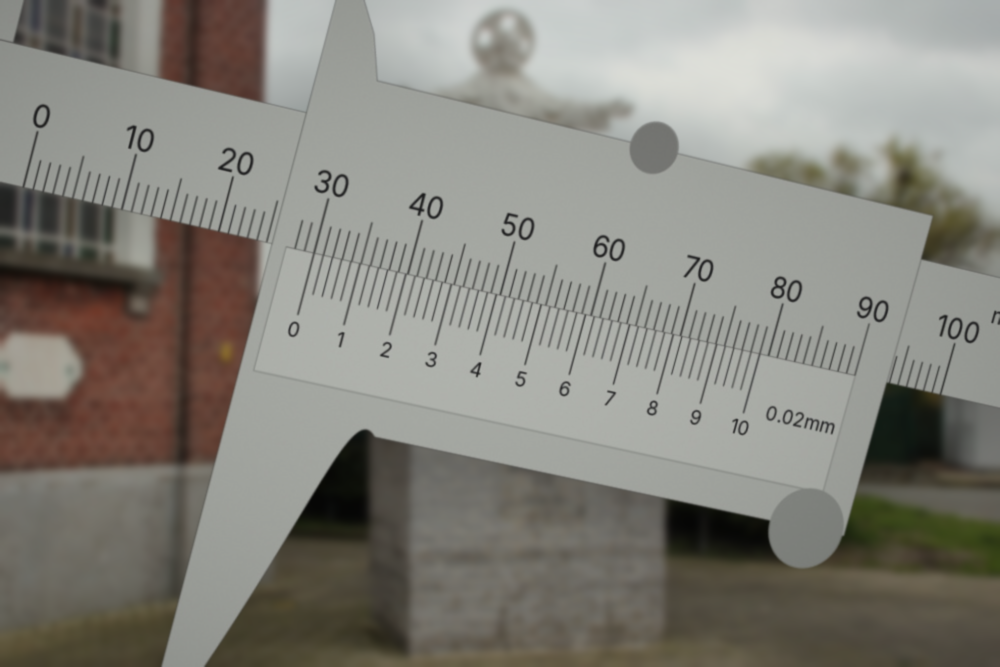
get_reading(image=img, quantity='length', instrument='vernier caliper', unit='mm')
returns 30.0 mm
